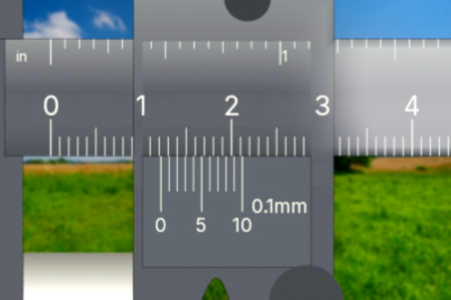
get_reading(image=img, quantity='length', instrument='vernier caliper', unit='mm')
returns 12.2 mm
